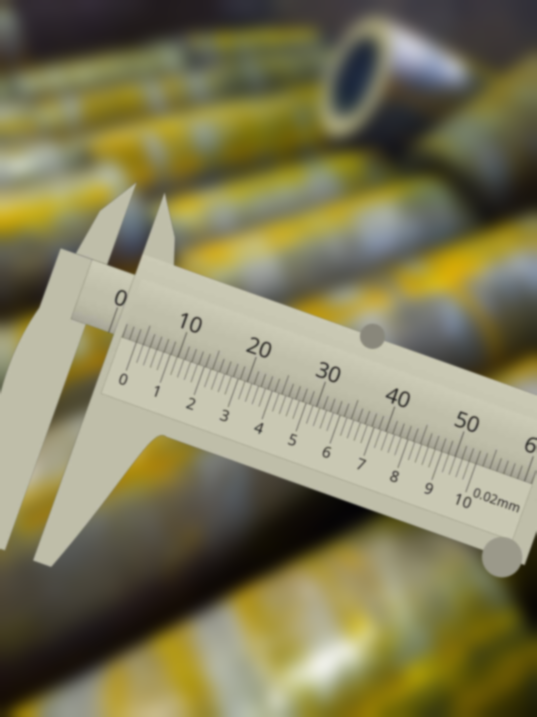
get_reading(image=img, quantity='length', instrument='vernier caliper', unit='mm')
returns 4.0 mm
